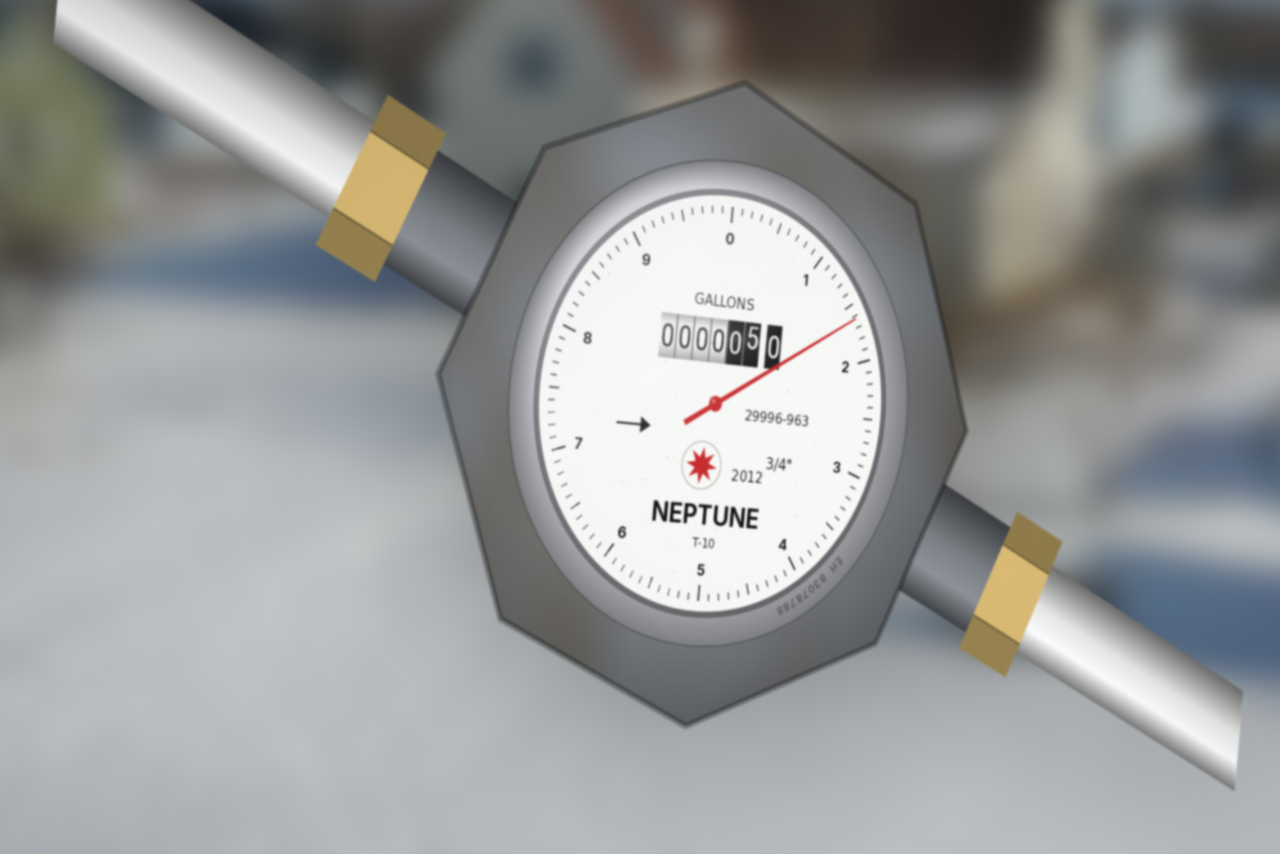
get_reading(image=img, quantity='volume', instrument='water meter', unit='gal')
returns 51.6 gal
